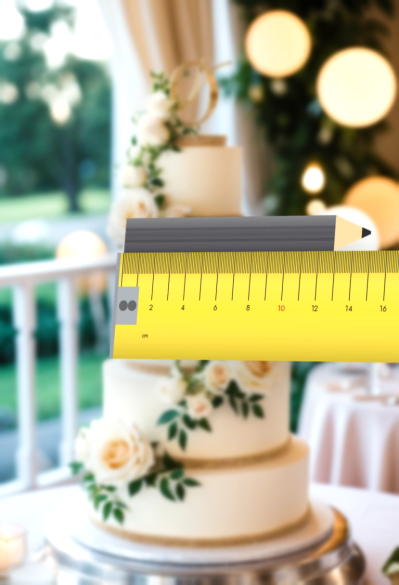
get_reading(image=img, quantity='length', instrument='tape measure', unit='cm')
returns 15 cm
